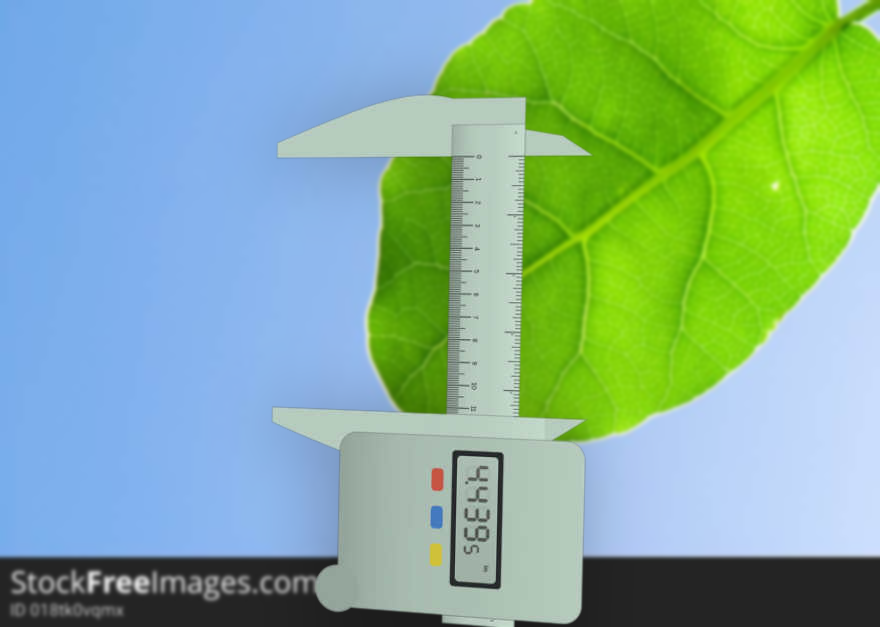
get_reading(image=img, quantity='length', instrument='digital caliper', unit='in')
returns 4.4395 in
